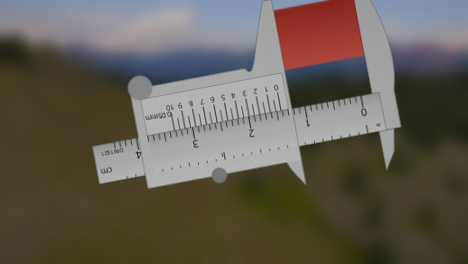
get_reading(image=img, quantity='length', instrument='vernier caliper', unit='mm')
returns 14.2 mm
